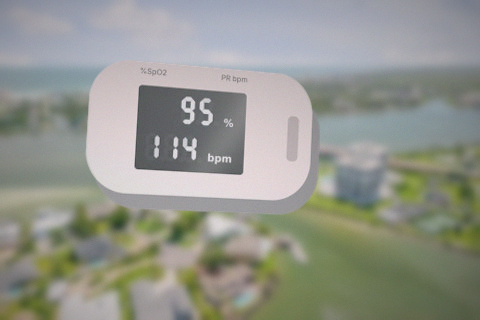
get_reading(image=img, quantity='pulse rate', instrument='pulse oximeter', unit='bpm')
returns 114 bpm
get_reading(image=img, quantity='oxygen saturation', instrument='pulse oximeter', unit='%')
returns 95 %
